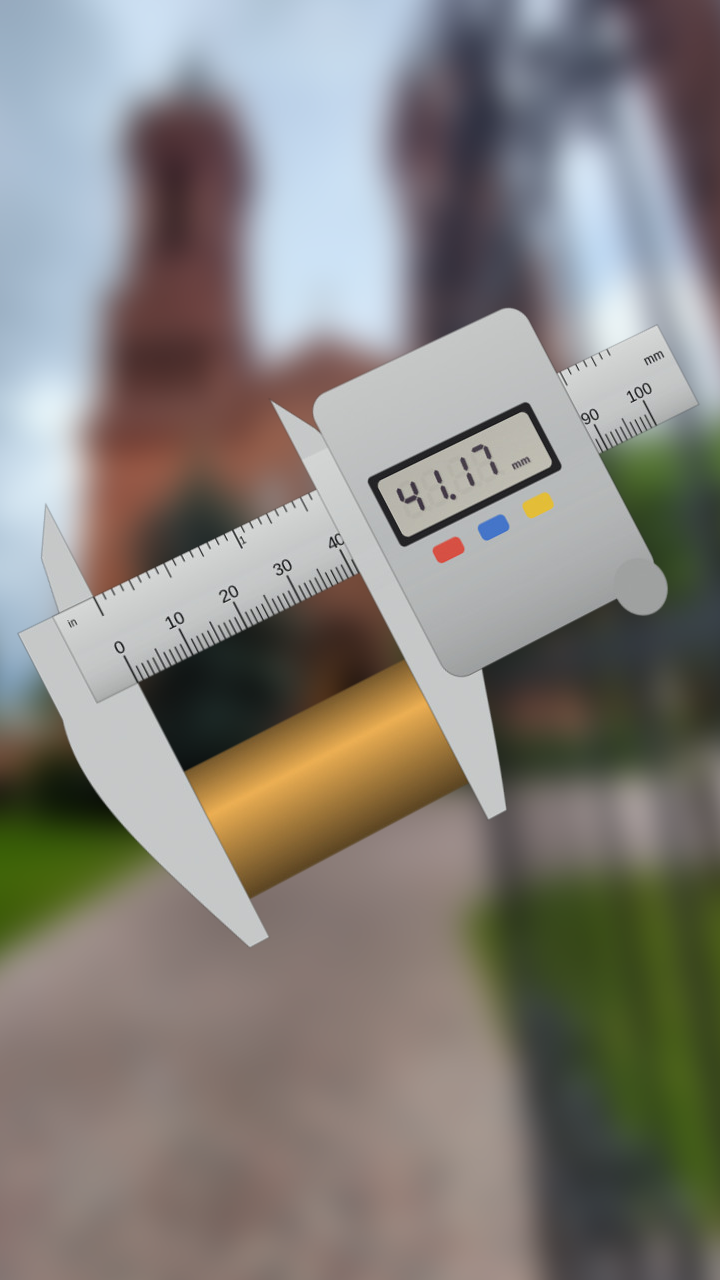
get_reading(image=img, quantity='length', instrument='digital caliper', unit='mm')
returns 41.17 mm
